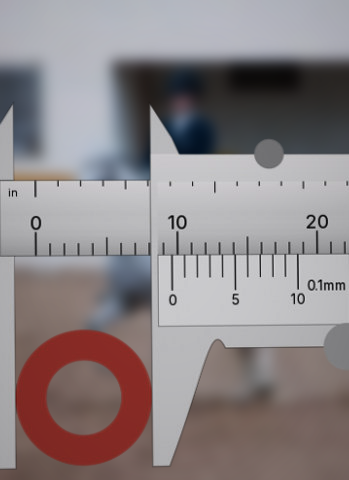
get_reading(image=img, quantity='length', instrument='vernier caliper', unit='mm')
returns 9.6 mm
